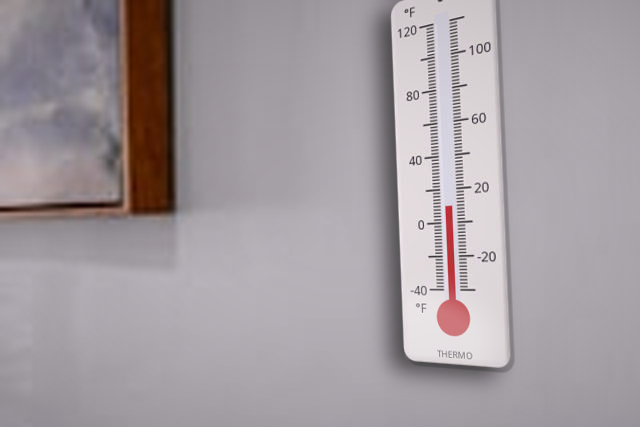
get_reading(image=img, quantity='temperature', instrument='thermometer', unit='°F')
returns 10 °F
